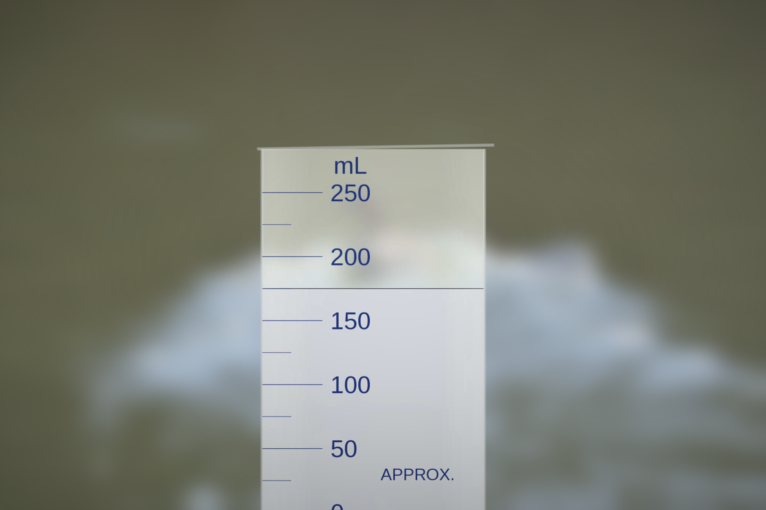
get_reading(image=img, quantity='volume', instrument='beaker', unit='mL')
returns 175 mL
